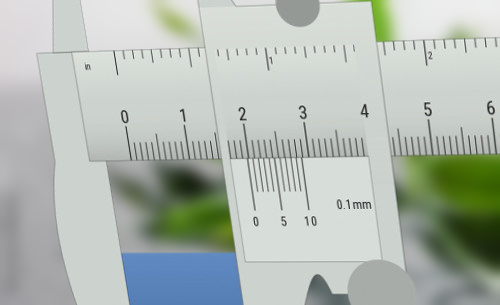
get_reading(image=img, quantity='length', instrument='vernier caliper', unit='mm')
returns 19.8 mm
